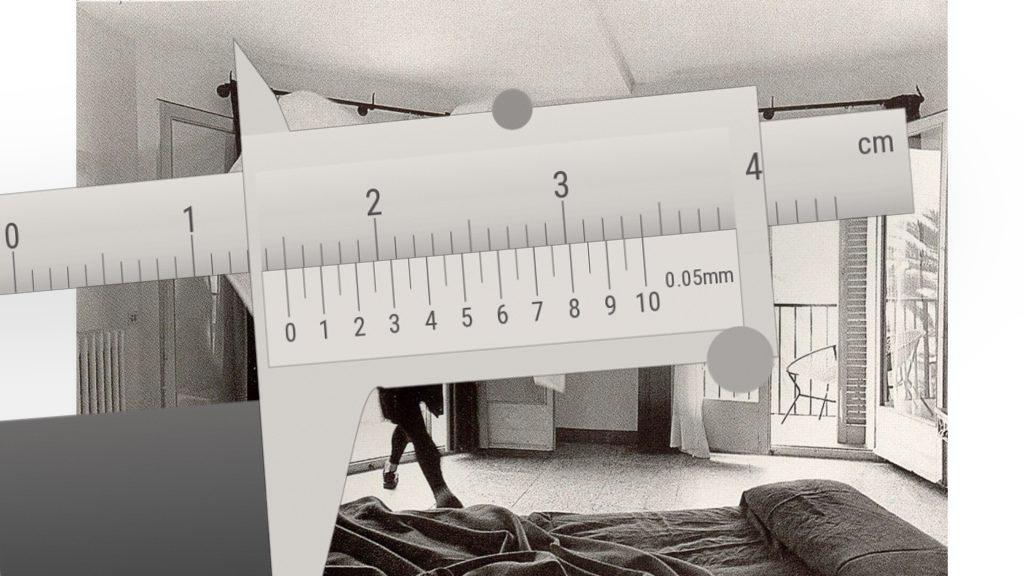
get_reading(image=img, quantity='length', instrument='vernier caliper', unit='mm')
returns 15.0 mm
